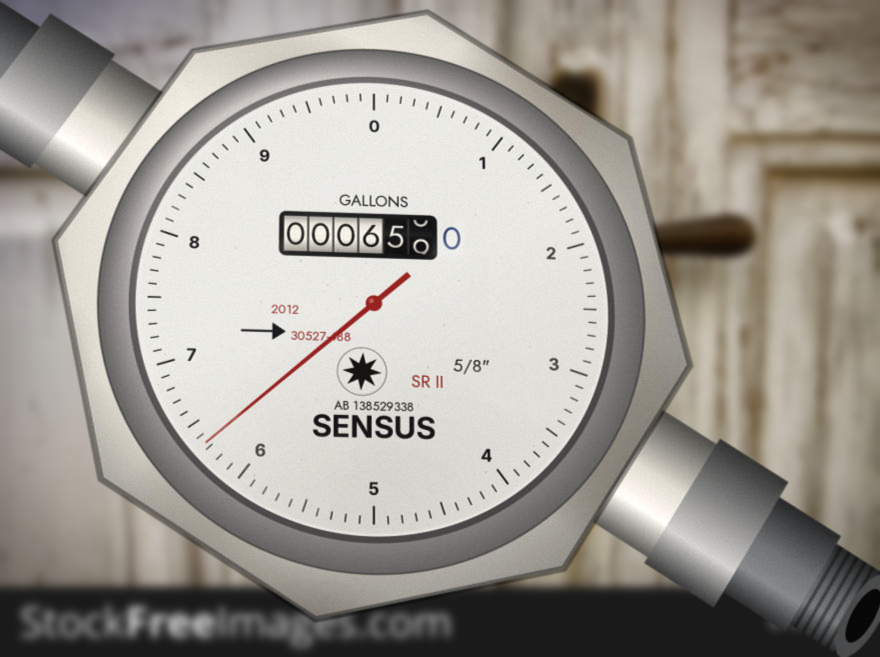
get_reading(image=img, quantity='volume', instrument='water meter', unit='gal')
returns 6586.3 gal
